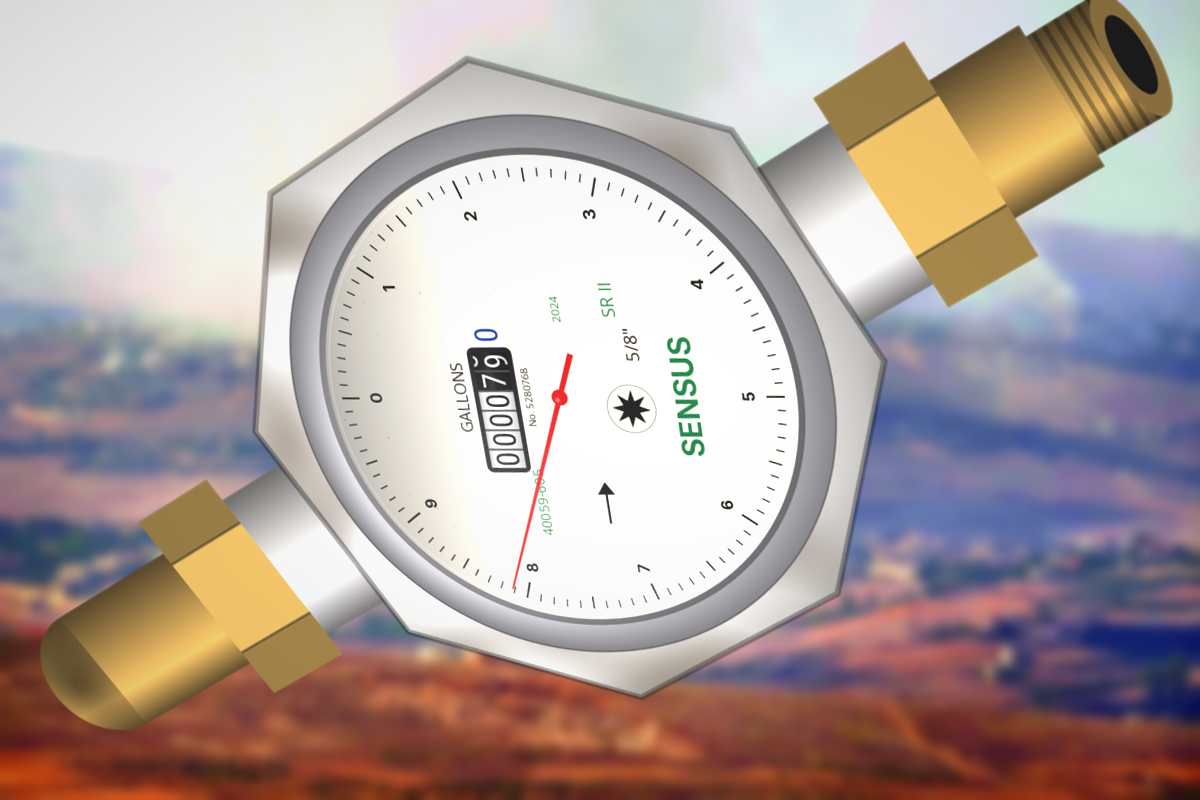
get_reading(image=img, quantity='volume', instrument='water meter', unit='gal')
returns 788.1 gal
